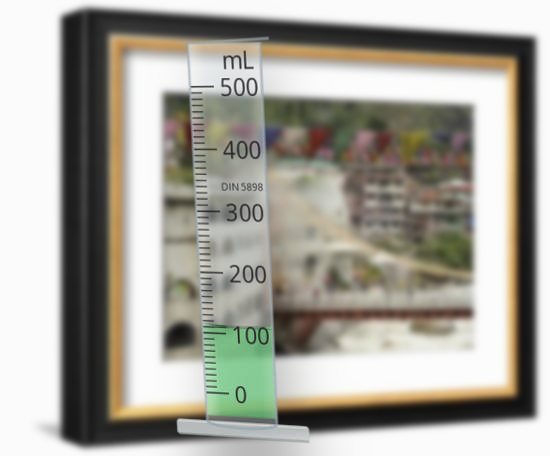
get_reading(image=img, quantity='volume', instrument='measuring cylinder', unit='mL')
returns 110 mL
